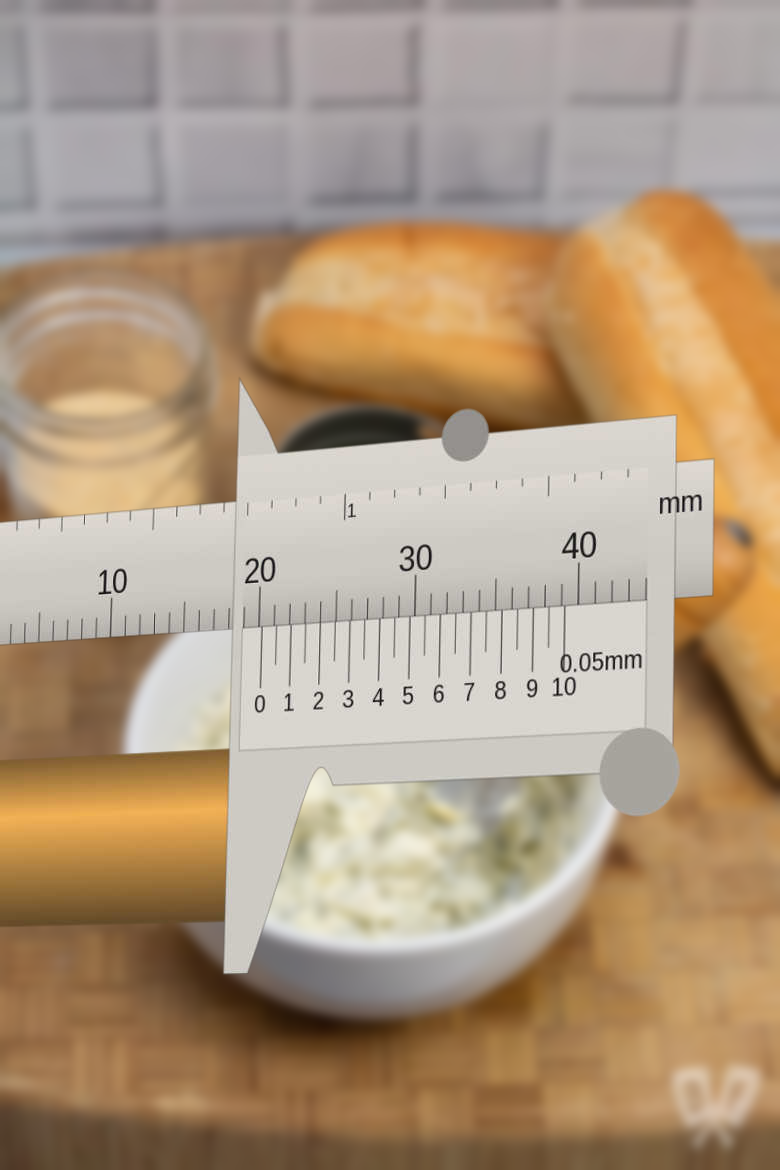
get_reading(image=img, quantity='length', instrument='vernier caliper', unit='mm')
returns 20.2 mm
